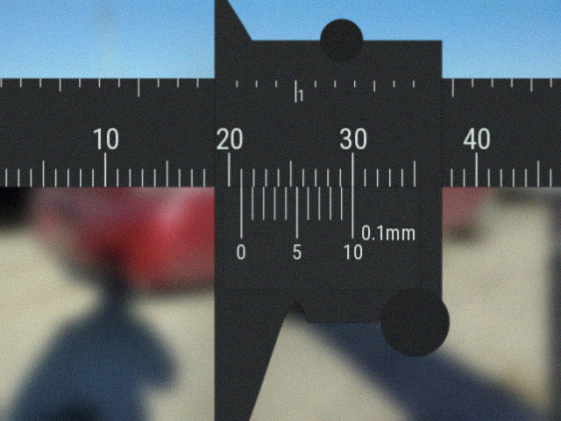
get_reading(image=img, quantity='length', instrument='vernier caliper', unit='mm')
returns 21.0 mm
